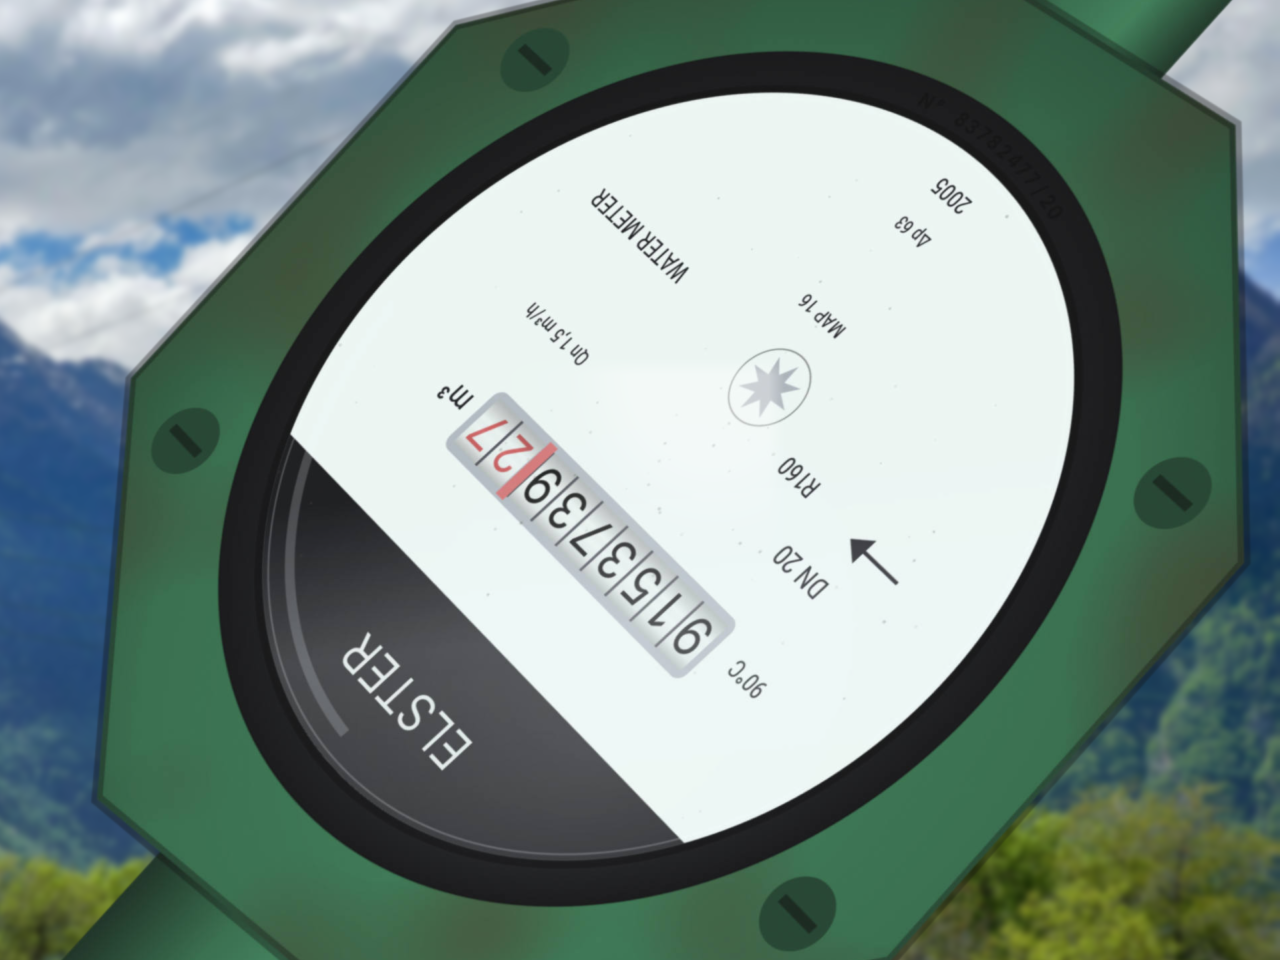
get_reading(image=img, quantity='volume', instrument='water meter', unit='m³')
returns 9153739.27 m³
